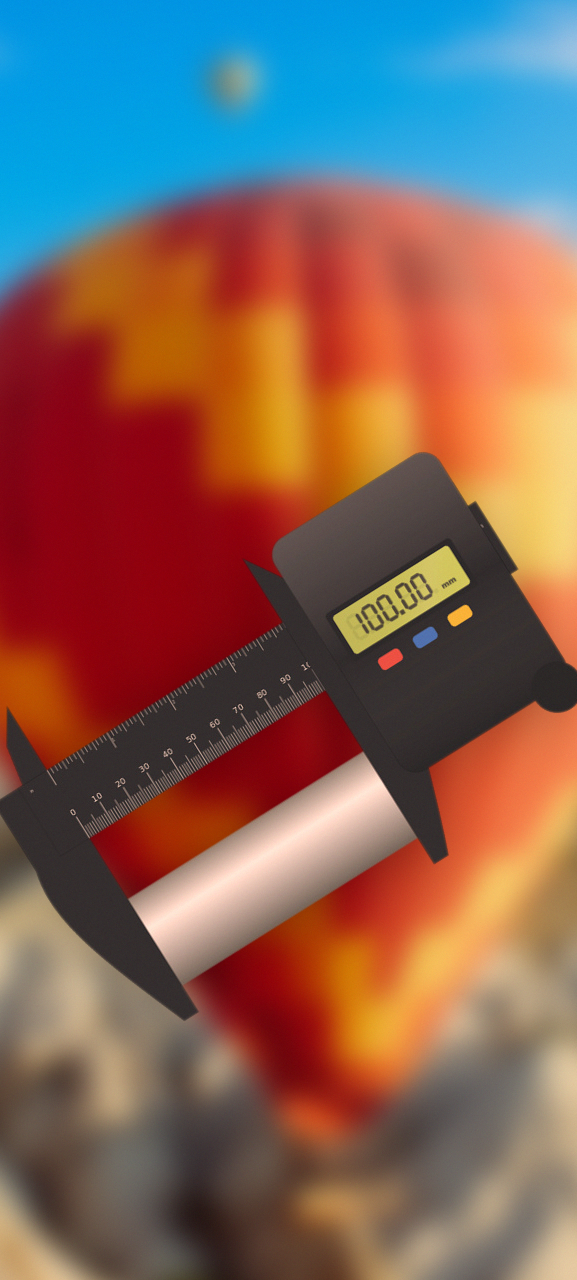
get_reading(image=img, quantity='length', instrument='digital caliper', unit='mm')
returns 100.00 mm
